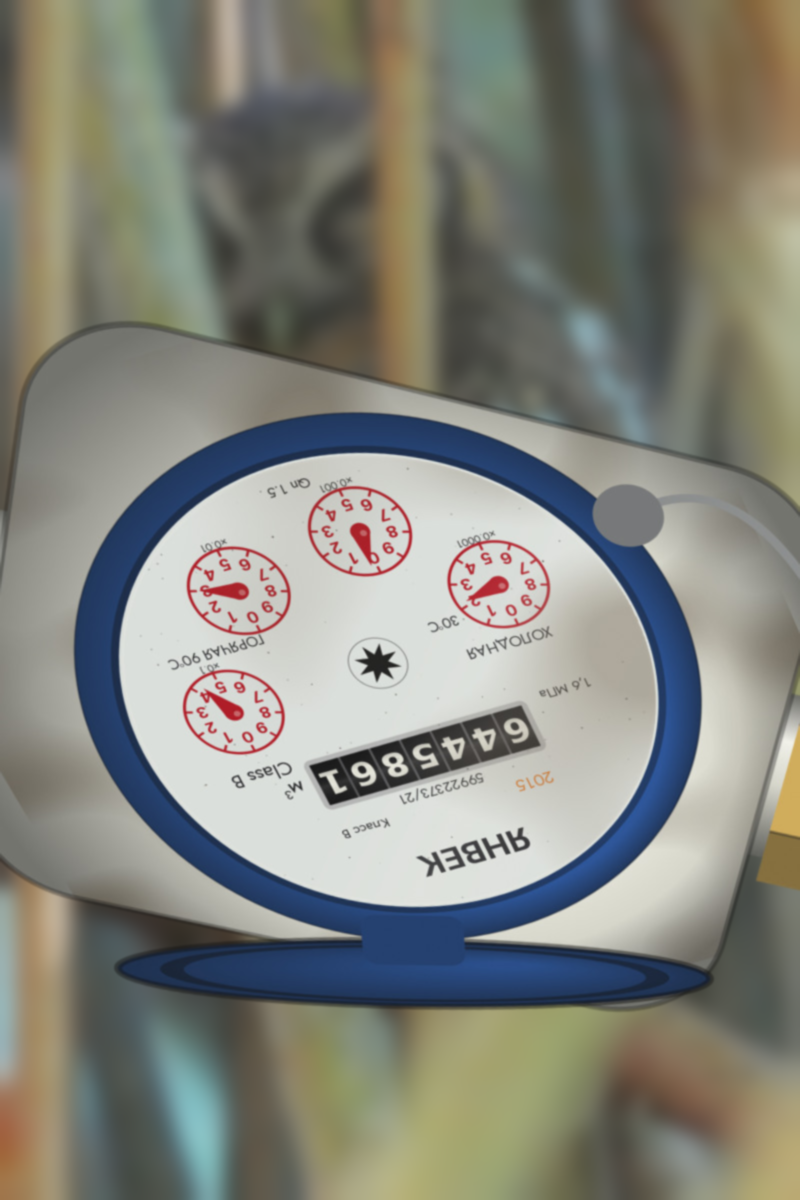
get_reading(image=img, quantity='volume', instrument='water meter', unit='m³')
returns 6445861.4302 m³
